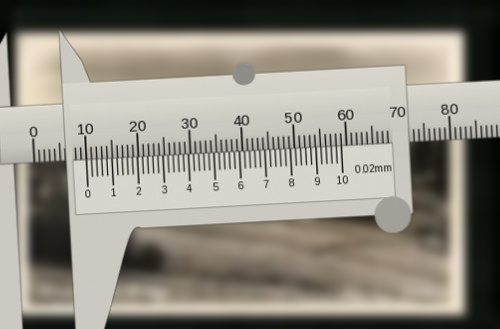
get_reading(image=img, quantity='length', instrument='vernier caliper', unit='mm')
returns 10.0 mm
